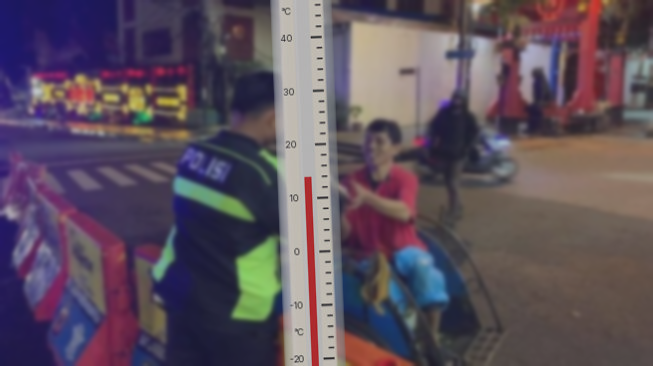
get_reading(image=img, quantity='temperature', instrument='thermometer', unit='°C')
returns 14 °C
